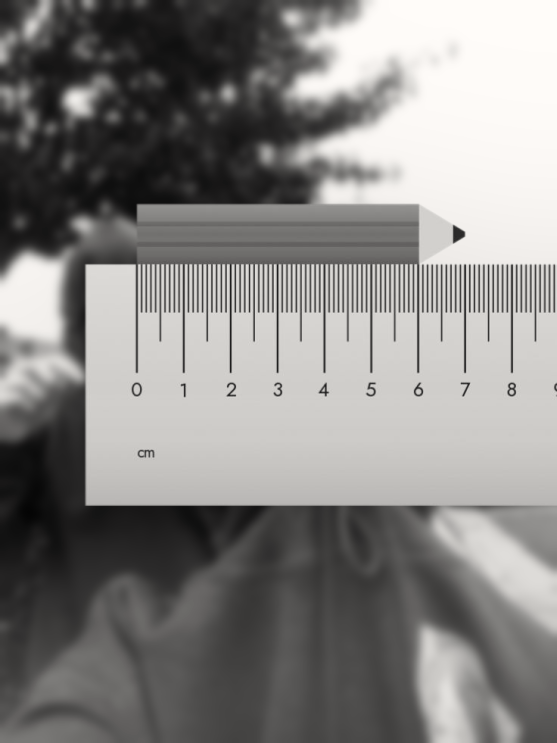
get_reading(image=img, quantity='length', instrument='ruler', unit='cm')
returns 7 cm
